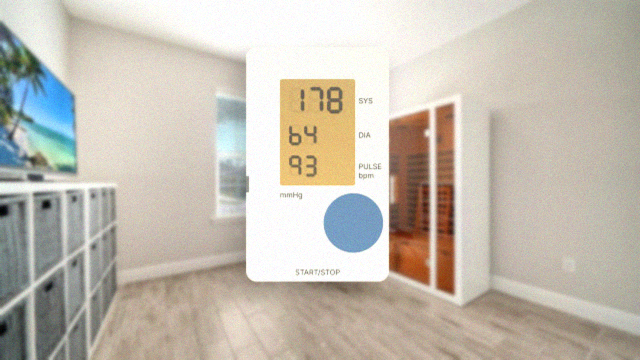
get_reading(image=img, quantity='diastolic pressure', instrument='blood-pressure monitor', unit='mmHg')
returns 64 mmHg
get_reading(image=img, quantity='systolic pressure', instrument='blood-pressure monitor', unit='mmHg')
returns 178 mmHg
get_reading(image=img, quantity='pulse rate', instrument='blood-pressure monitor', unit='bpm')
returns 93 bpm
